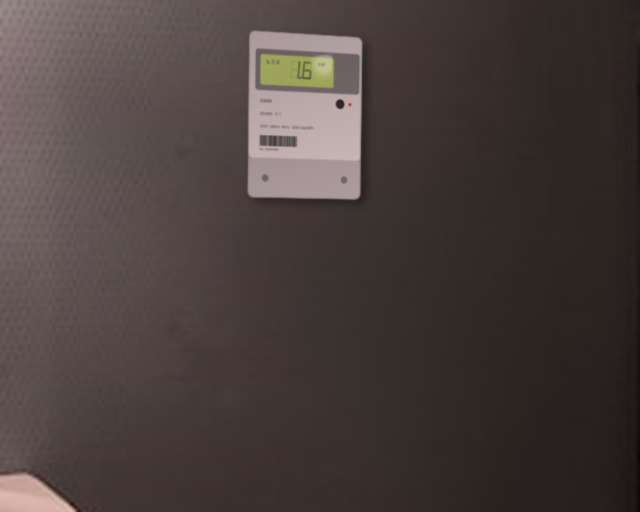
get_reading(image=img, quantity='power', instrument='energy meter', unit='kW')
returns 1.6 kW
